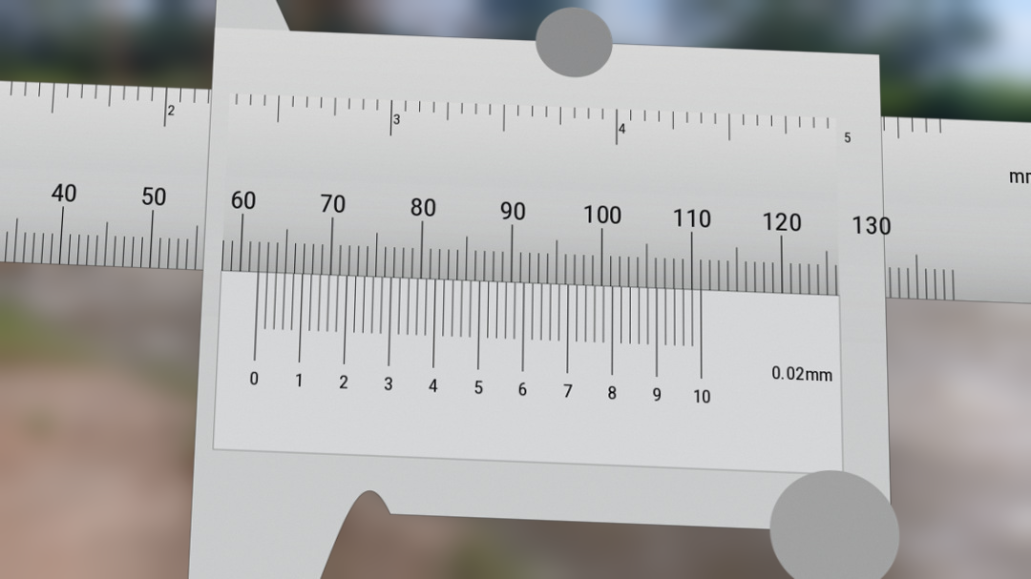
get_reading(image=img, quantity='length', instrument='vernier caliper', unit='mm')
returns 62.0 mm
